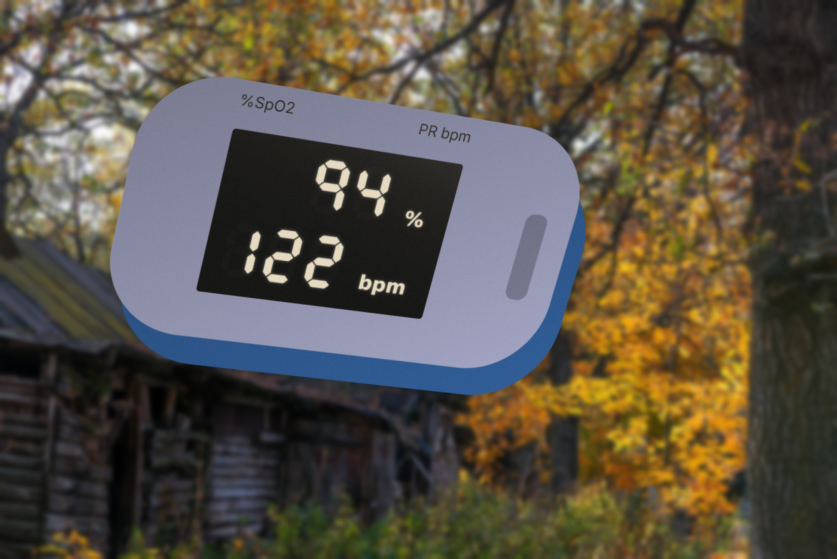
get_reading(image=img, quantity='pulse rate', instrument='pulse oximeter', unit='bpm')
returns 122 bpm
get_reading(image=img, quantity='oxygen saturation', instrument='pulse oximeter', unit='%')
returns 94 %
